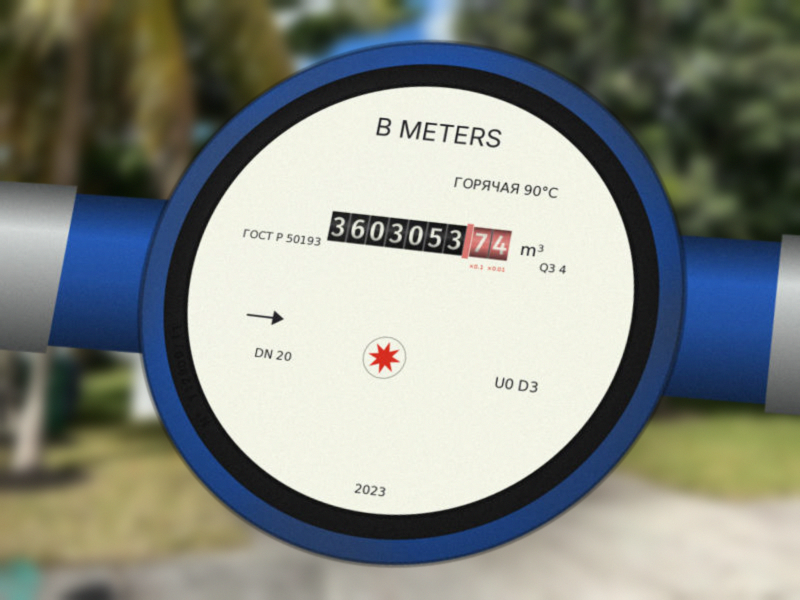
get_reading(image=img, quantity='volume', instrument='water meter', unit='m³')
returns 3603053.74 m³
